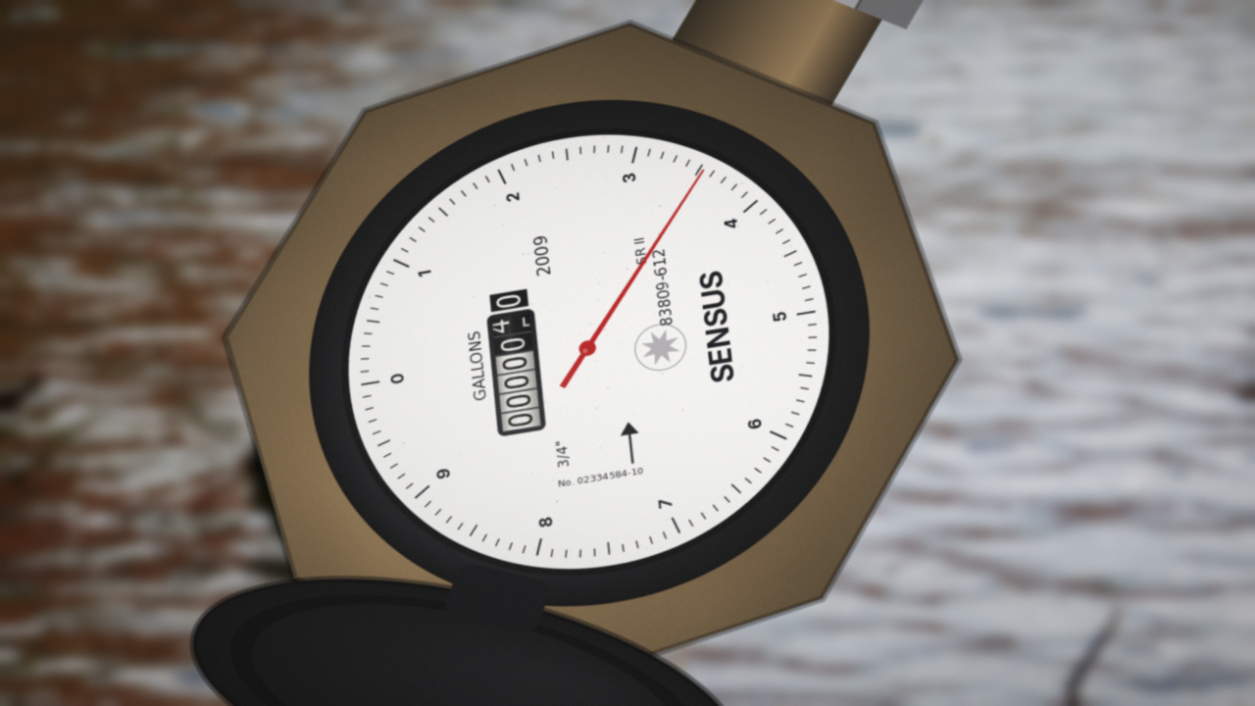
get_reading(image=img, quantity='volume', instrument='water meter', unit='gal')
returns 43.5 gal
